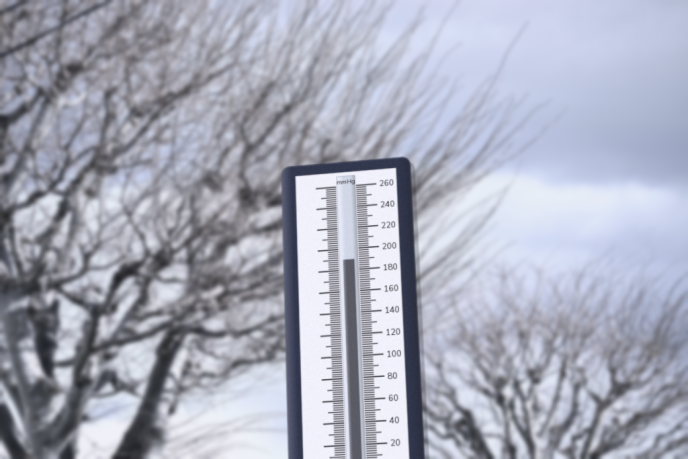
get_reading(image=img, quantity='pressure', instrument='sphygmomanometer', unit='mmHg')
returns 190 mmHg
